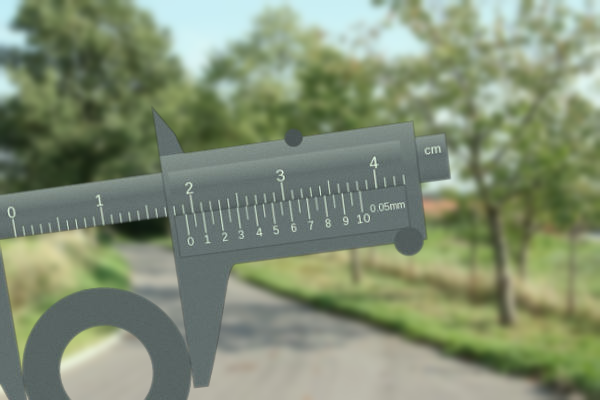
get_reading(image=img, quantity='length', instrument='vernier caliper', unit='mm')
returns 19.2 mm
